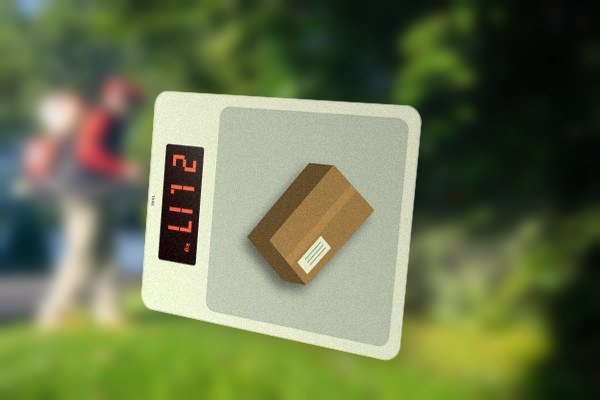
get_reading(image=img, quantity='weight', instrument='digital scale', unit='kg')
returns 21.17 kg
